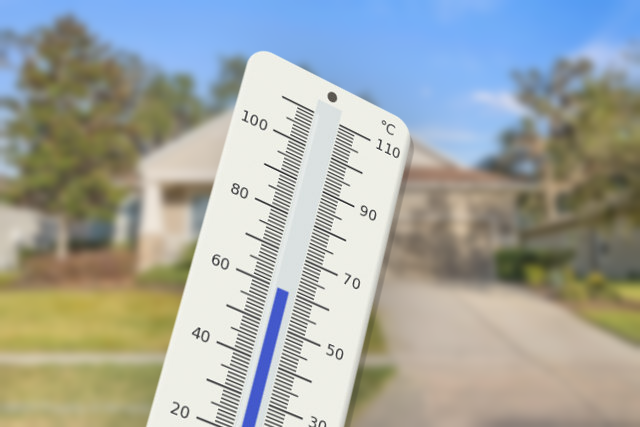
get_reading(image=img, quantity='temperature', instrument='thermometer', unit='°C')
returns 60 °C
